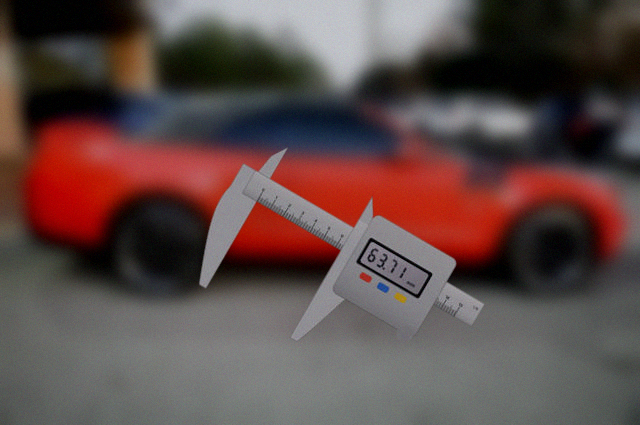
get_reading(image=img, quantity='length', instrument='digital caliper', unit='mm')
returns 63.71 mm
